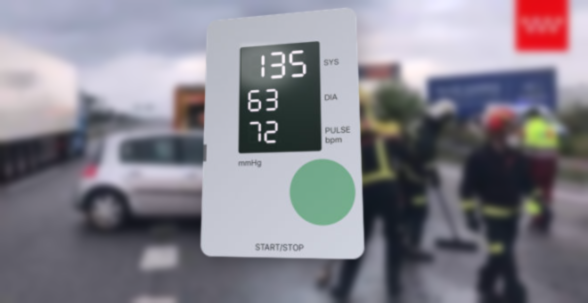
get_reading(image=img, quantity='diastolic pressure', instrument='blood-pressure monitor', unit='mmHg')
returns 63 mmHg
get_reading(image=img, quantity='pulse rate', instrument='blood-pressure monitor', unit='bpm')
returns 72 bpm
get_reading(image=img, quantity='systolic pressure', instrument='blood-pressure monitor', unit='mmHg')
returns 135 mmHg
